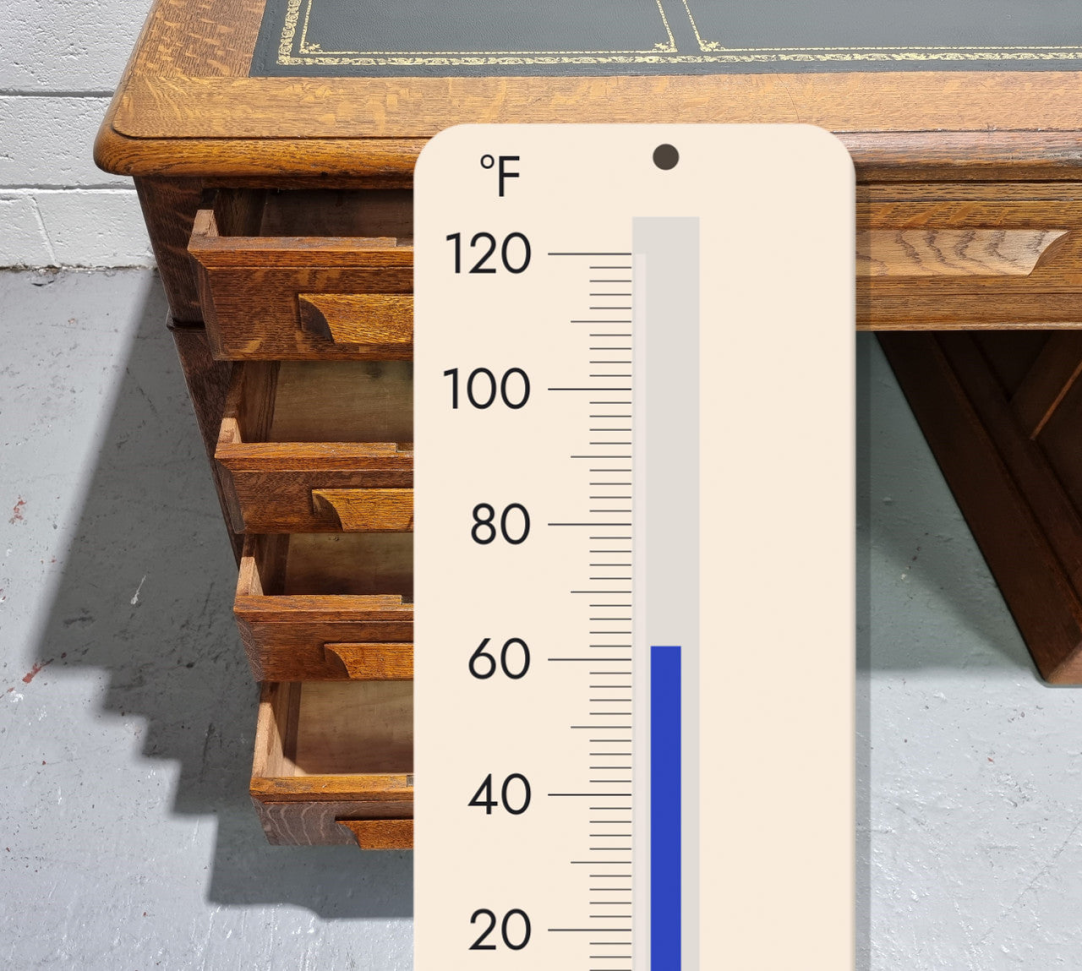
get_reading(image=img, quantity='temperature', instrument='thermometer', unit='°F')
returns 62 °F
